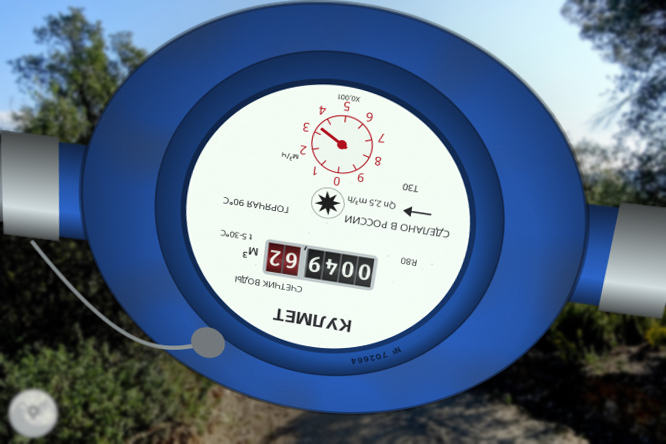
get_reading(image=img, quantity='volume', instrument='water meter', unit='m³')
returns 49.623 m³
